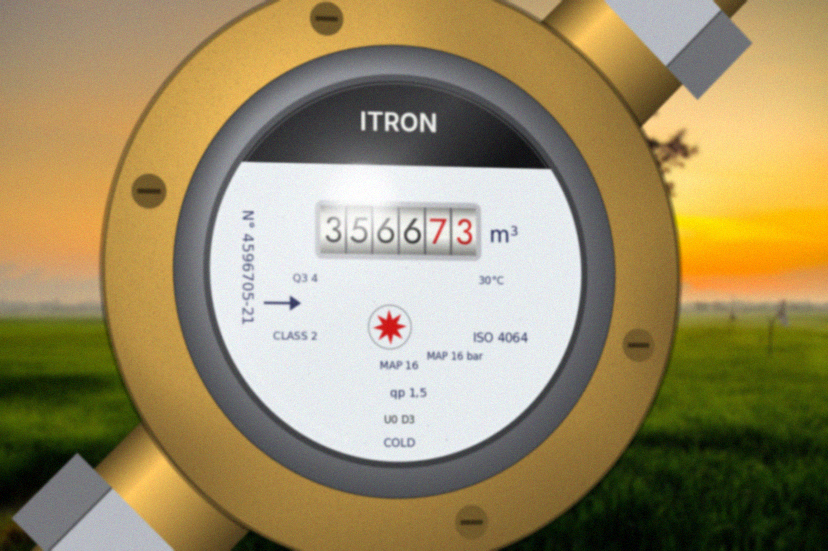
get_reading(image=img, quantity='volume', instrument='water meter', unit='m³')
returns 3566.73 m³
